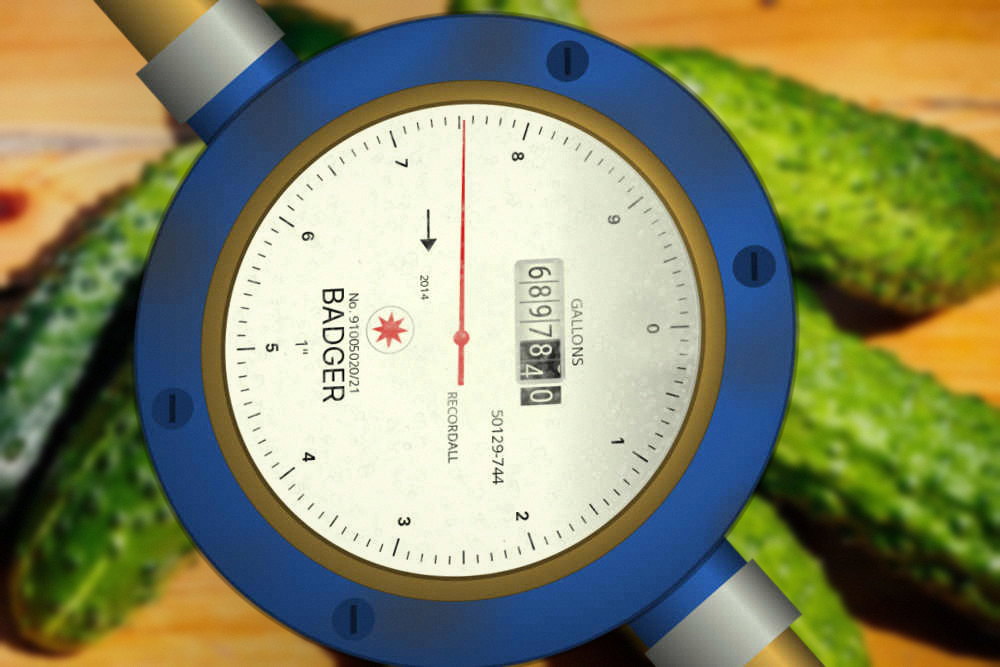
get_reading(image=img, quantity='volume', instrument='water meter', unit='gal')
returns 6897837.5 gal
